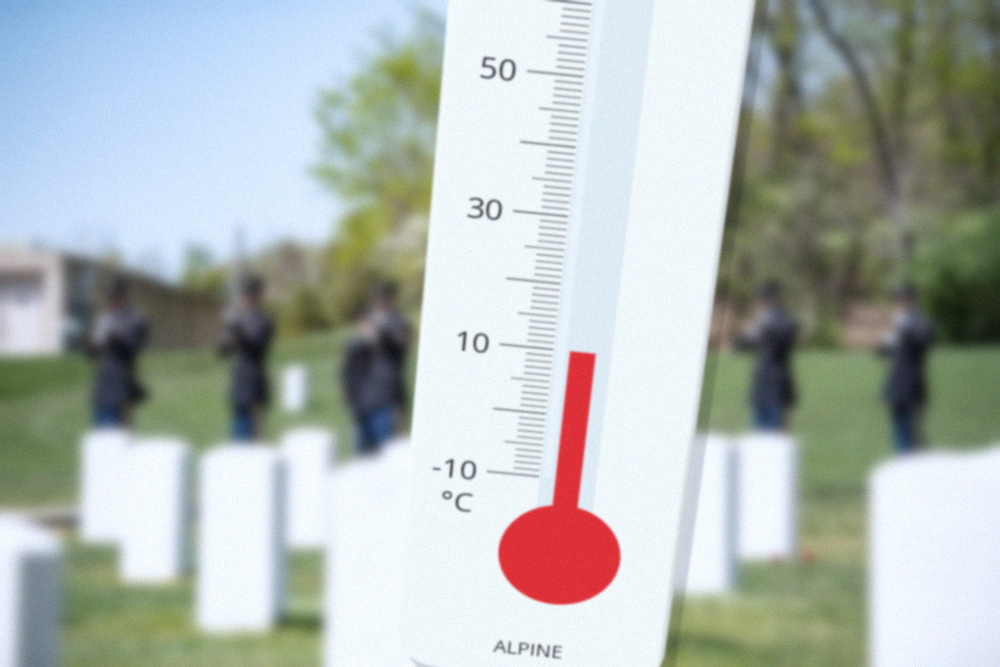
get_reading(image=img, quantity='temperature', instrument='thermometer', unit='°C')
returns 10 °C
